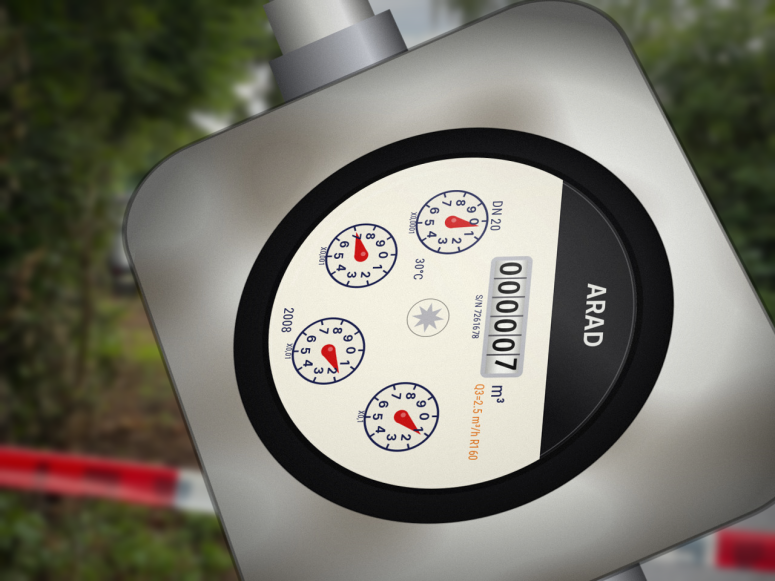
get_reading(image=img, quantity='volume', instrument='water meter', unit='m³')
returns 7.1170 m³
